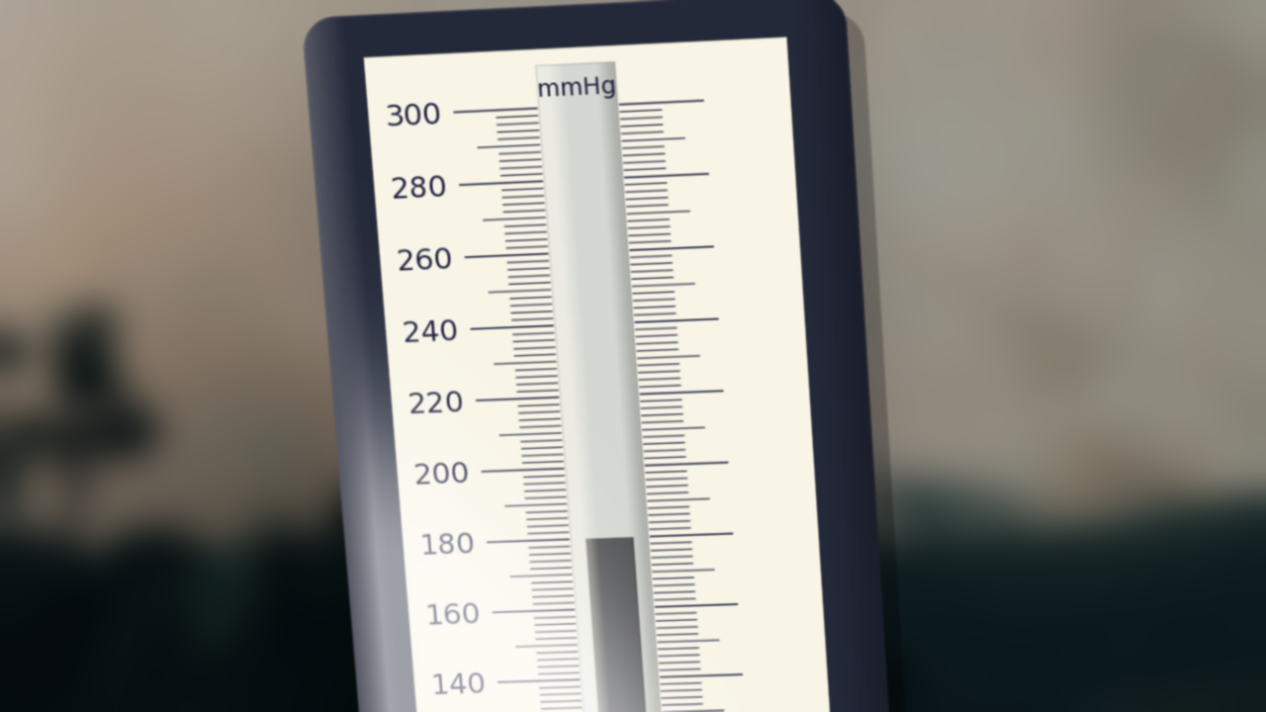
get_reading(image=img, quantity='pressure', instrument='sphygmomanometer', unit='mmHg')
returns 180 mmHg
